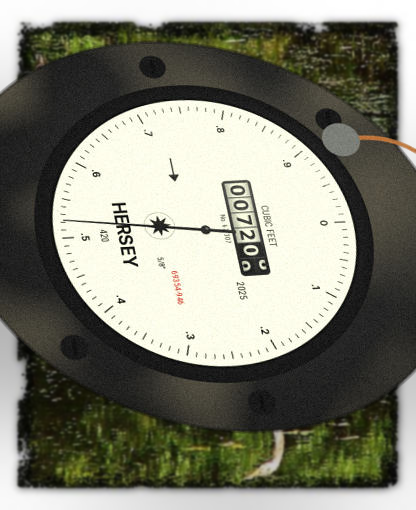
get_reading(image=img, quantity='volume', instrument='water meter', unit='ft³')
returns 7208.52 ft³
